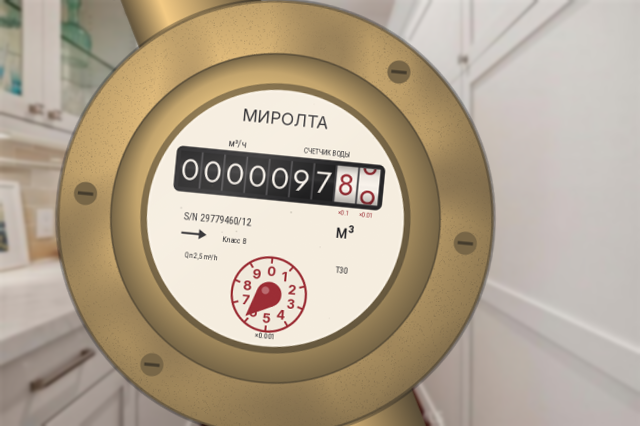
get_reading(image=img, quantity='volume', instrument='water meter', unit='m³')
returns 97.886 m³
